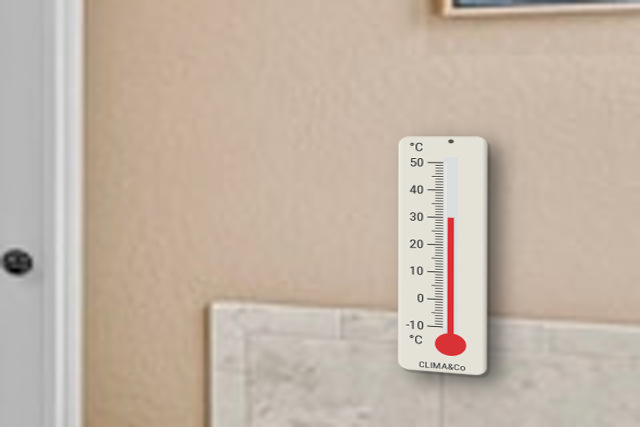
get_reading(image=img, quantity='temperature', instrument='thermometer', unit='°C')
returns 30 °C
